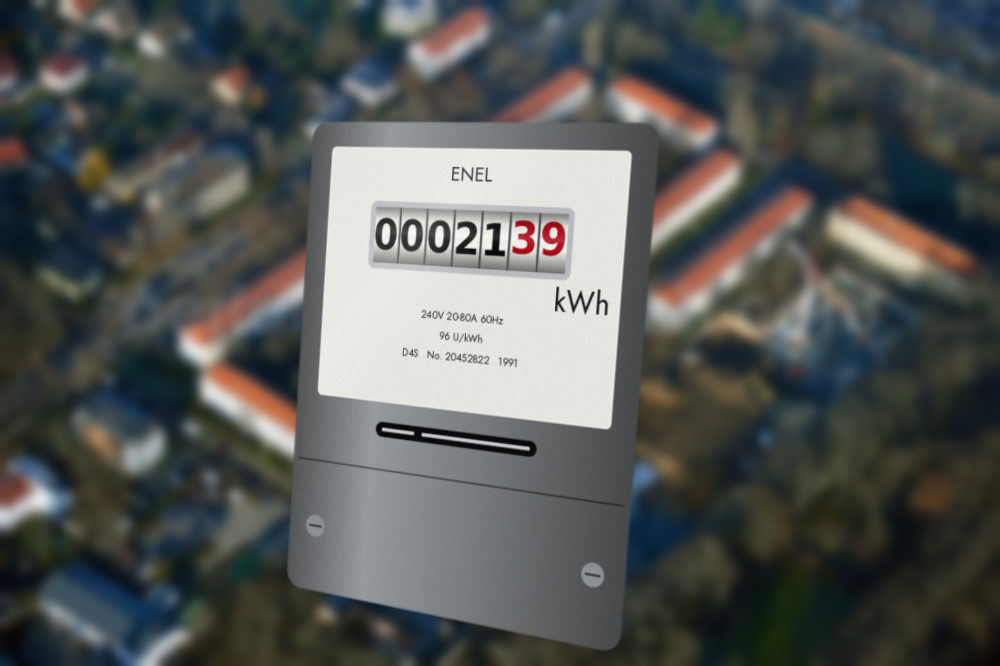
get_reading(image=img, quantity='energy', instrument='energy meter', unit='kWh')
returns 21.39 kWh
